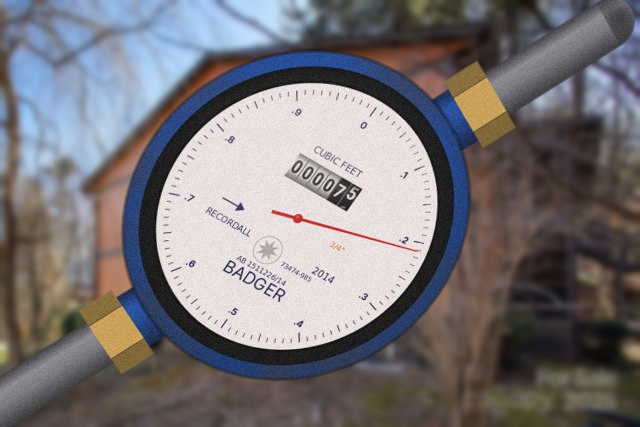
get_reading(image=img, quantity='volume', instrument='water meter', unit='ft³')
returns 75.21 ft³
